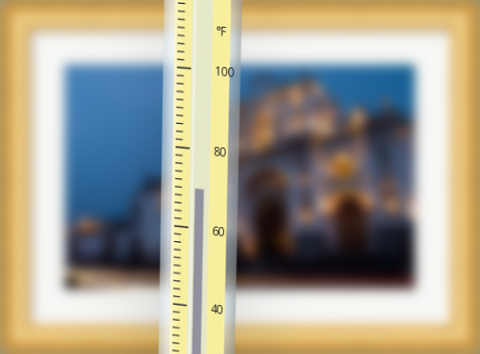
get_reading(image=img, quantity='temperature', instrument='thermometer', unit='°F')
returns 70 °F
